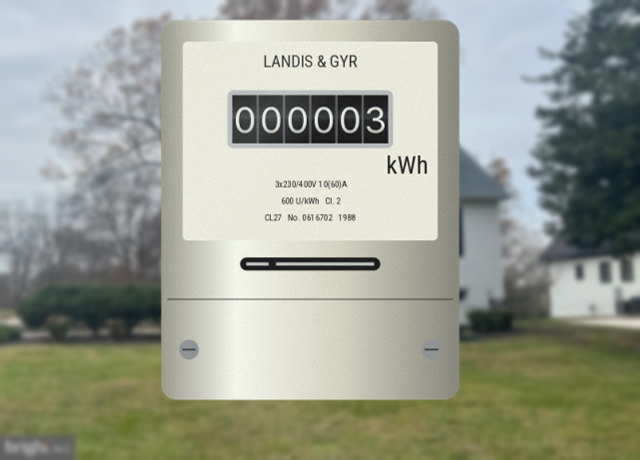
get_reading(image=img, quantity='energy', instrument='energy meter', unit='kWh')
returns 3 kWh
